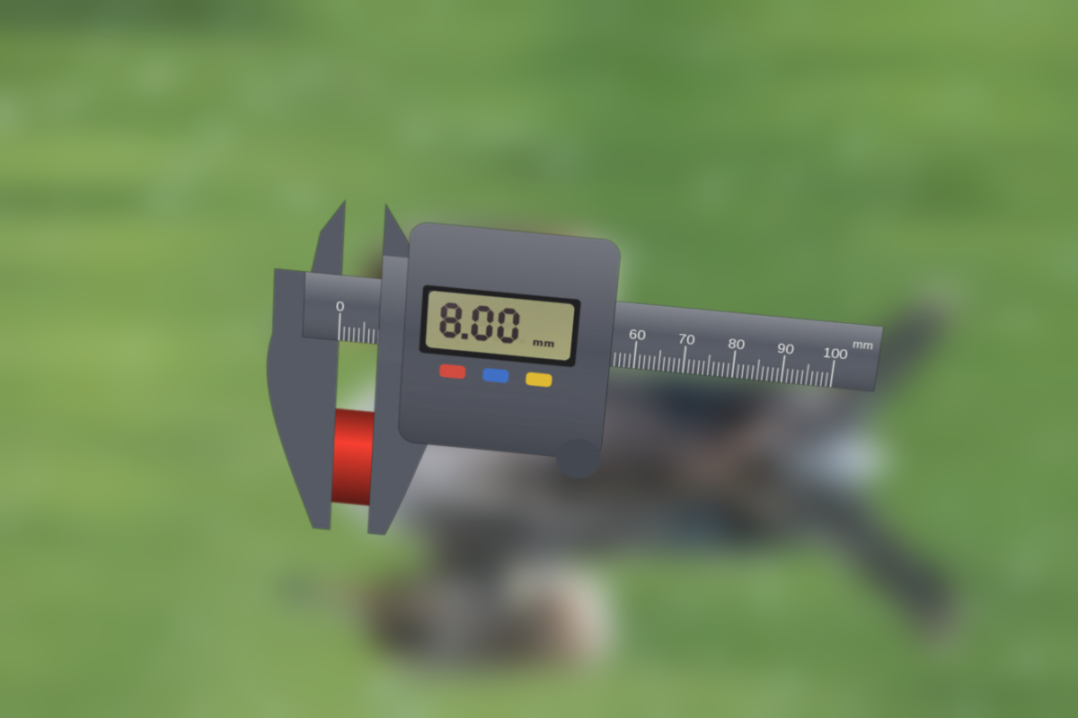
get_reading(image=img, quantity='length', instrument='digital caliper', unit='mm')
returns 8.00 mm
